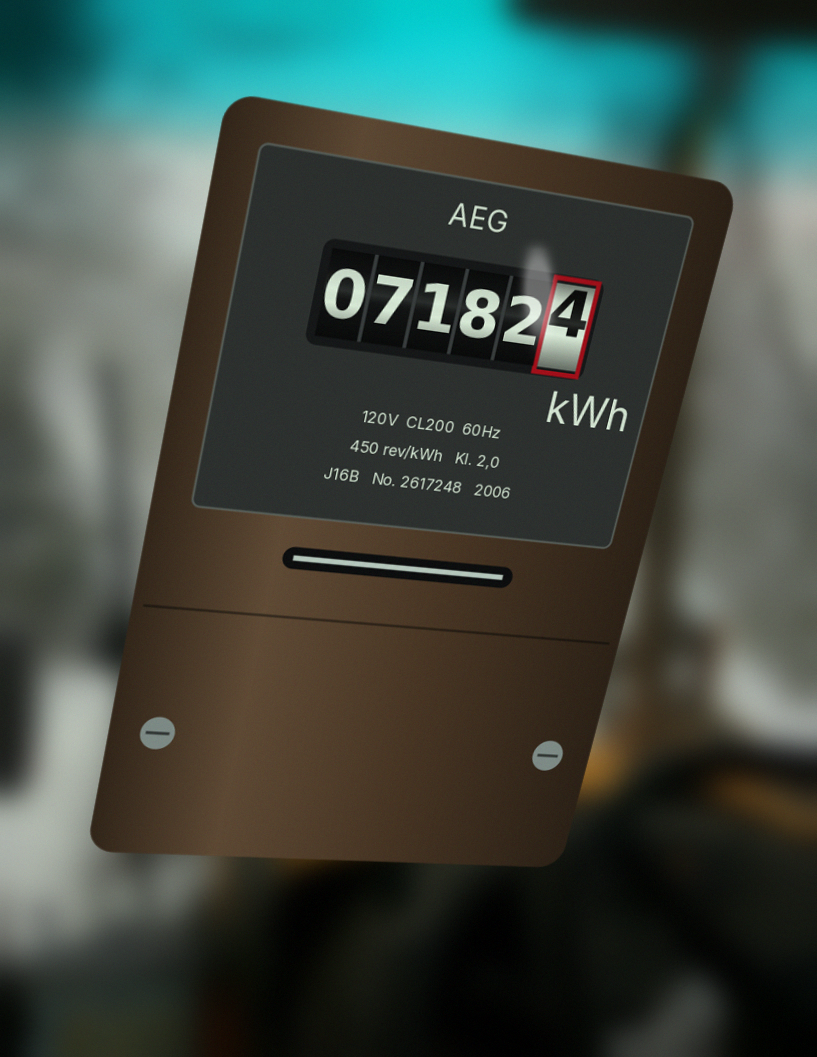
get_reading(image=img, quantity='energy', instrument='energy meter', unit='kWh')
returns 7182.4 kWh
